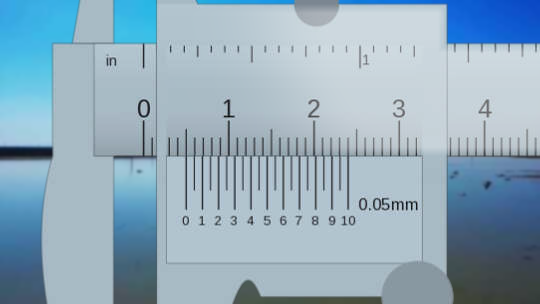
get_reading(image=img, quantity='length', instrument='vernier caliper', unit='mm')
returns 5.0 mm
